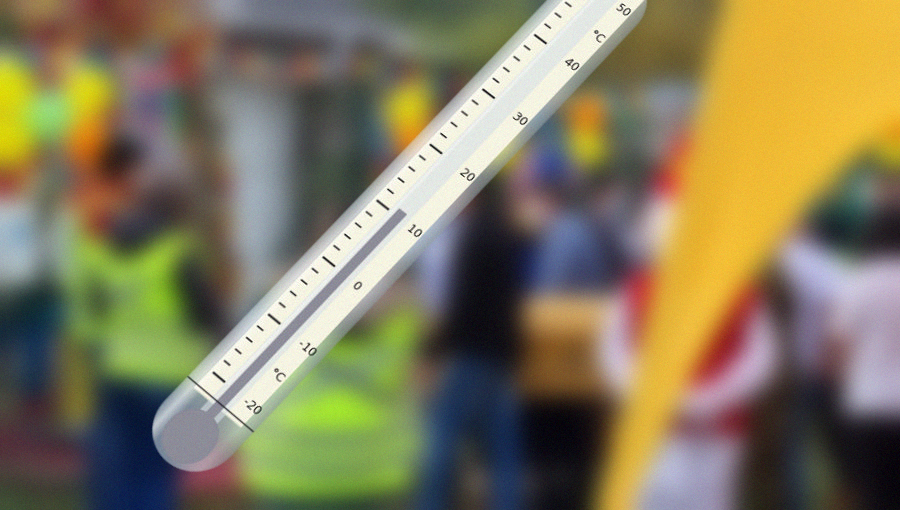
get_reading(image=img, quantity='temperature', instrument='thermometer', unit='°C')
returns 11 °C
